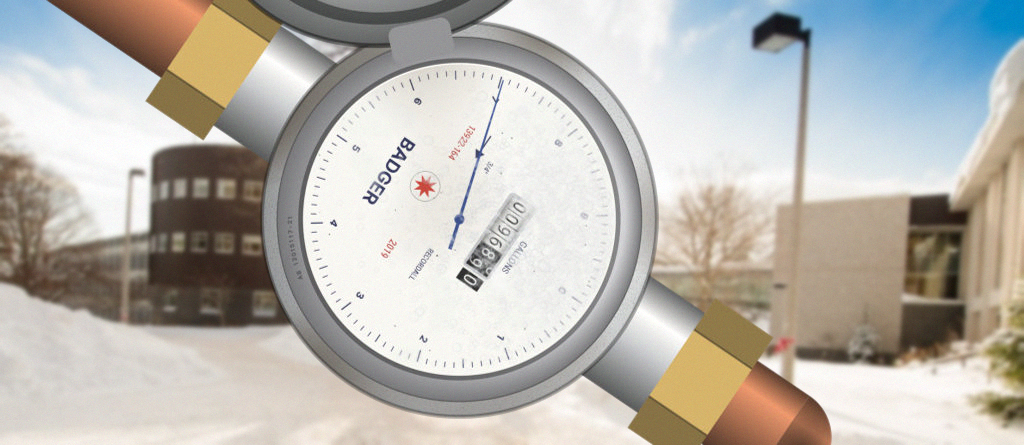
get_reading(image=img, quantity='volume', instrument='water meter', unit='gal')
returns 96887.0 gal
